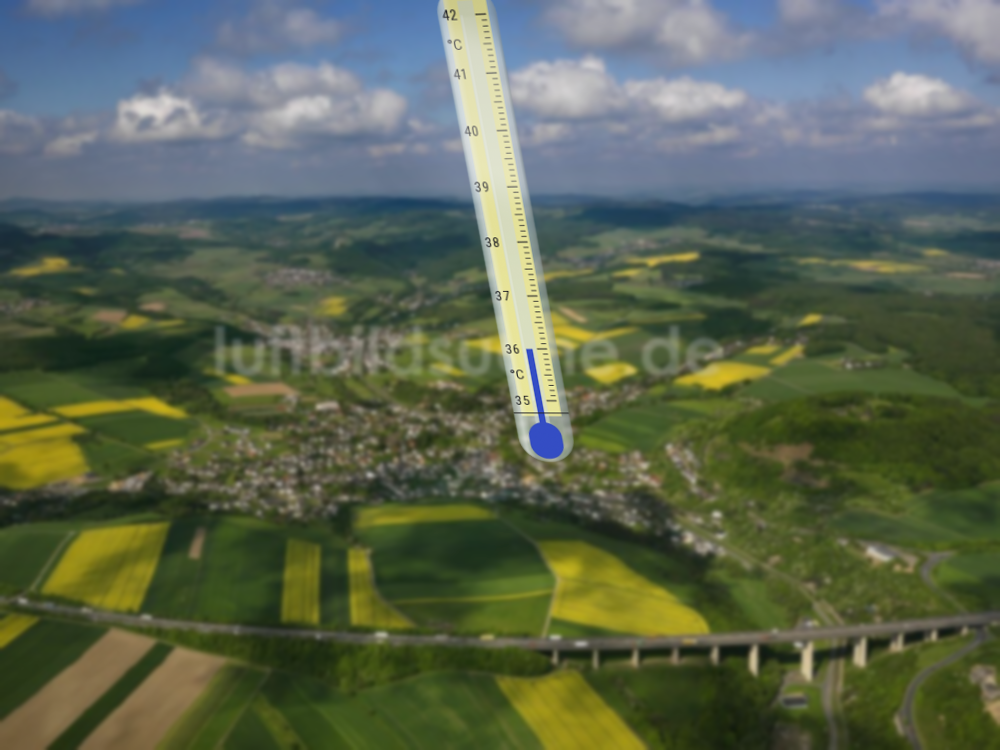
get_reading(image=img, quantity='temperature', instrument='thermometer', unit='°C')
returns 36 °C
